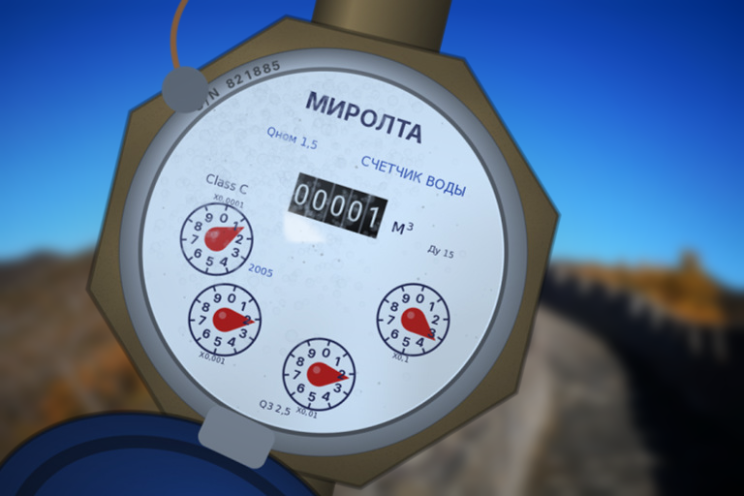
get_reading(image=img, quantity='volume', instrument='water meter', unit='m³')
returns 1.3221 m³
